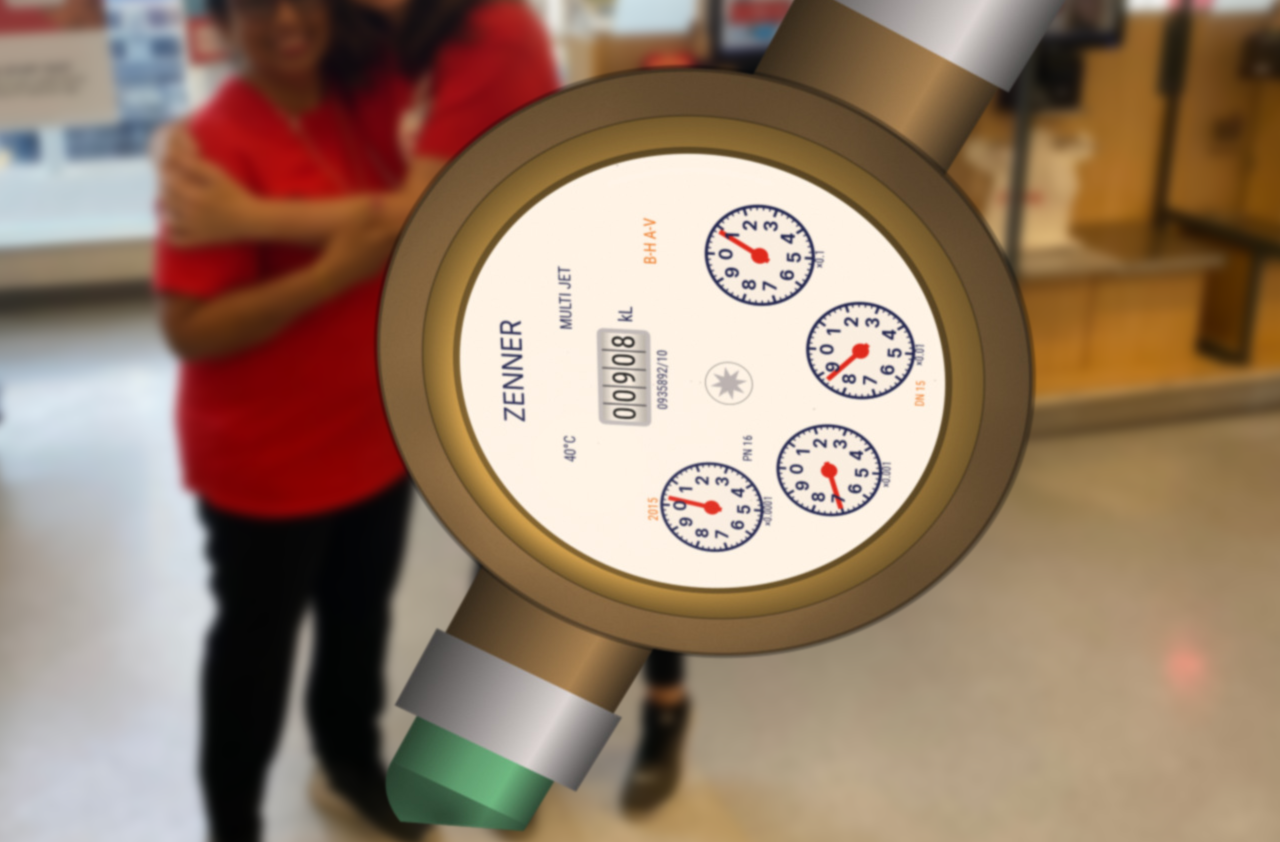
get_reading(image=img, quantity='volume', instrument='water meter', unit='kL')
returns 908.0870 kL
